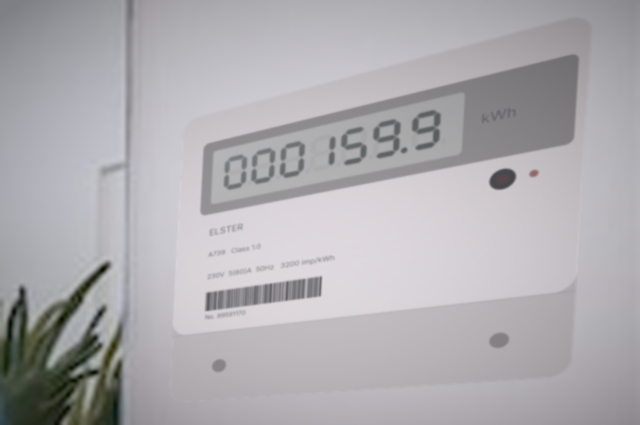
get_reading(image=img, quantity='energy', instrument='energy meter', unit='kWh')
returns 159.9 kWh
